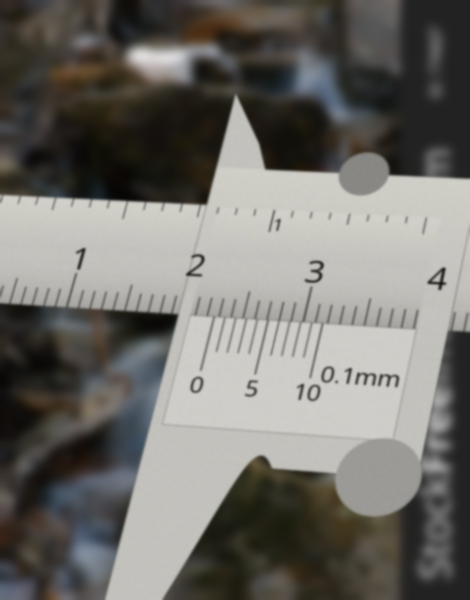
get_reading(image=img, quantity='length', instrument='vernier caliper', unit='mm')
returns 22.6 mm
